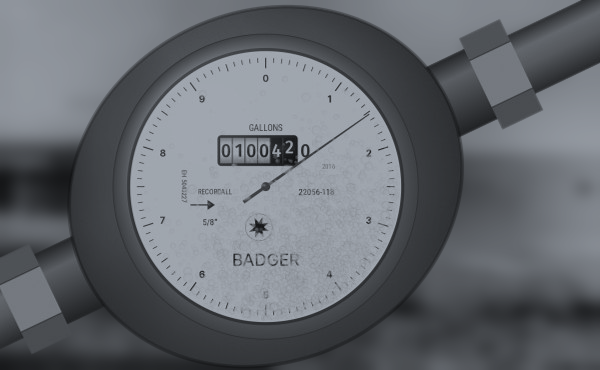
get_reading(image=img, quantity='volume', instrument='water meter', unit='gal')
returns 100421.5 gal
